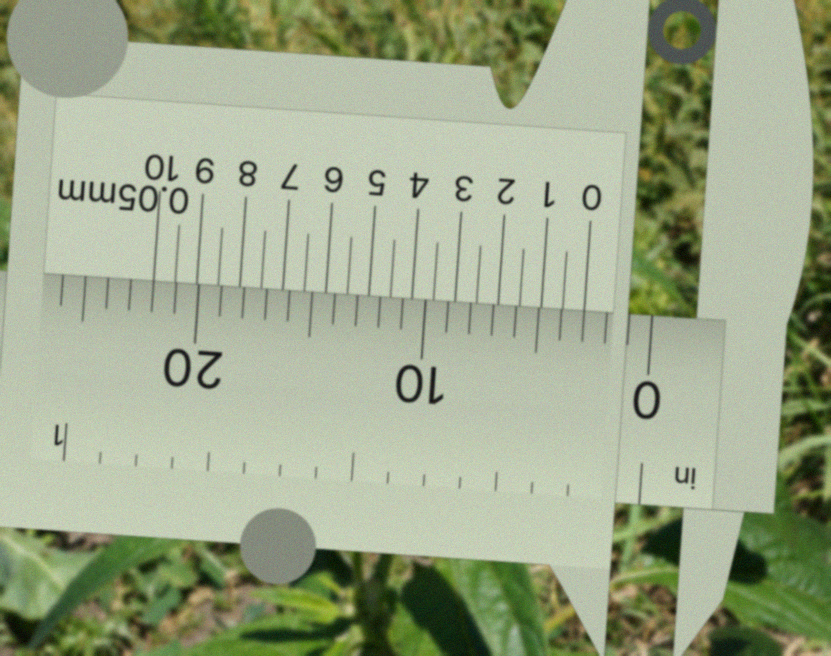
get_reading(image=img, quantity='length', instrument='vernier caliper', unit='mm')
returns 3.0 mm
